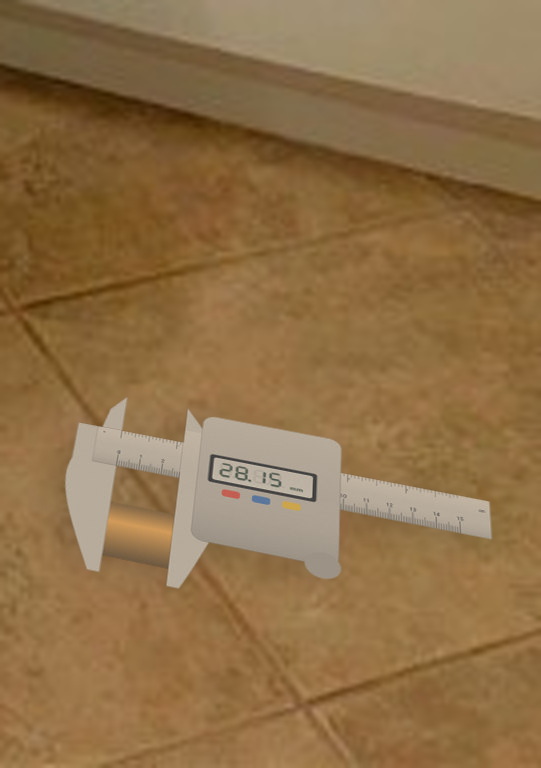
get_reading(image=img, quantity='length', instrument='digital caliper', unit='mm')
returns 28.15 mm
